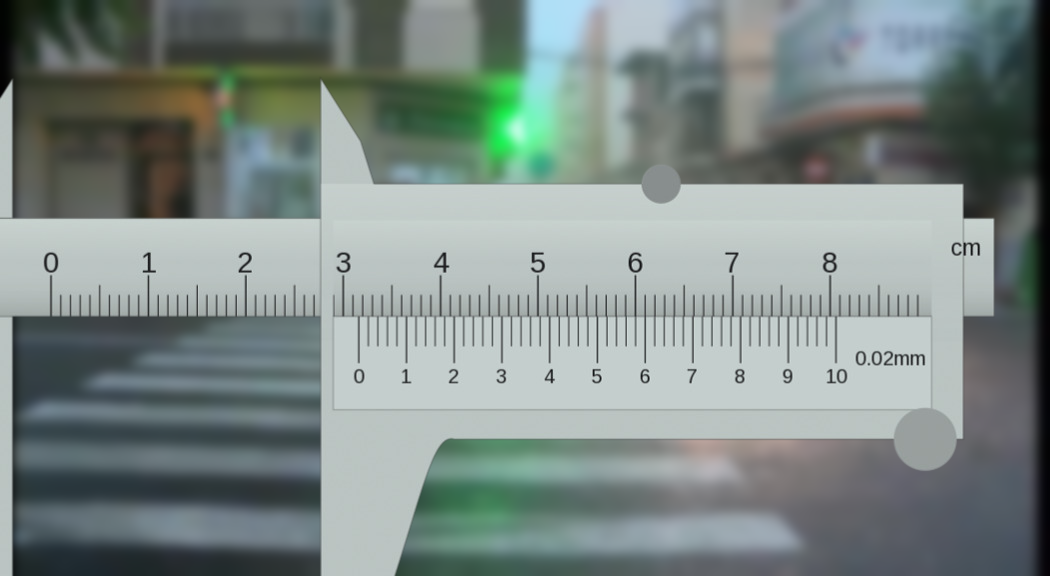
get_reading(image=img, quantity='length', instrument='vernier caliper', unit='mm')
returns 31.6 mm
